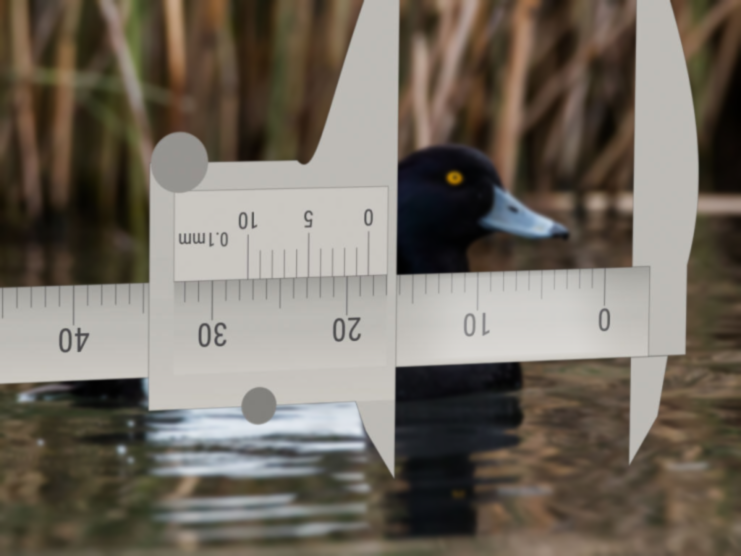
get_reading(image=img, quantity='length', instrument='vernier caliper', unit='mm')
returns 18.4 mm
